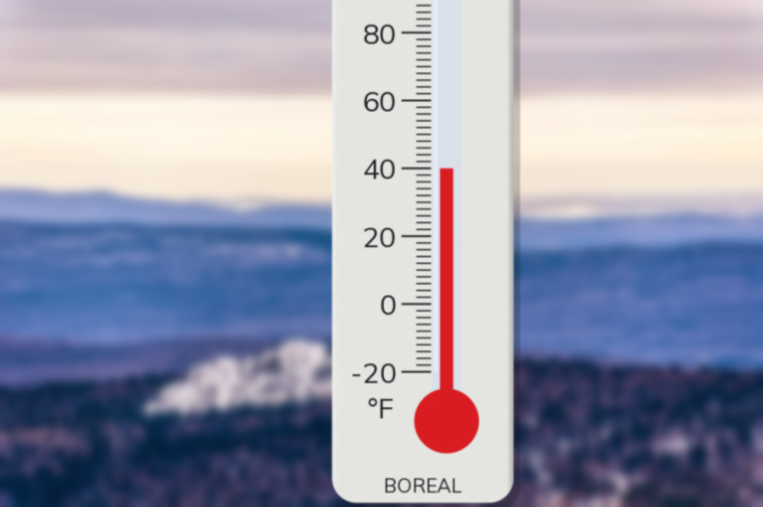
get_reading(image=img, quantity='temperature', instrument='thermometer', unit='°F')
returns 40 °F
